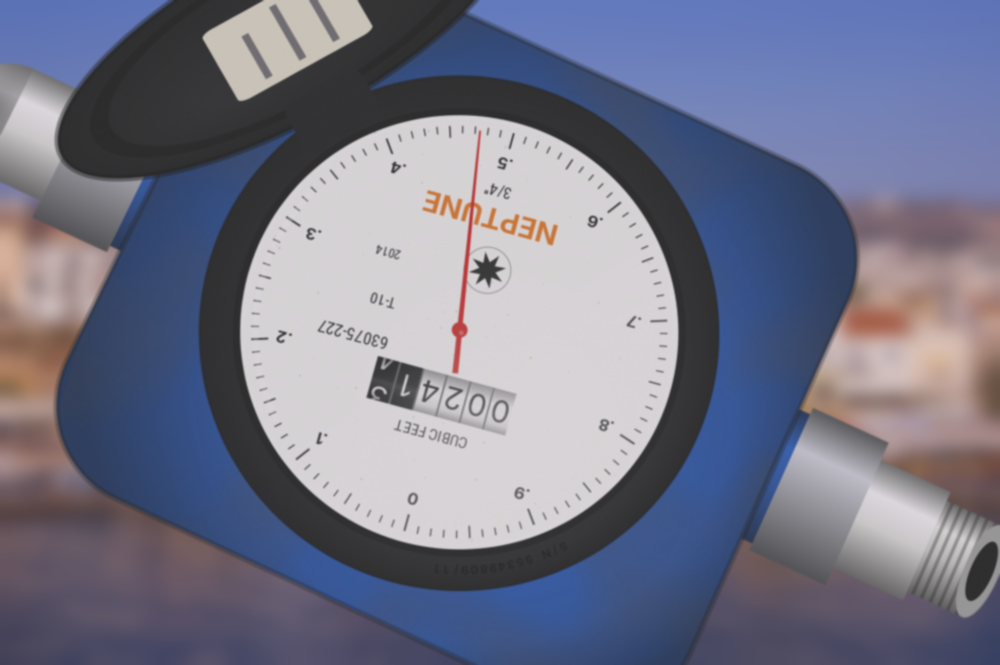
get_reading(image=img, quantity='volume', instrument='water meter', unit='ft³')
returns 2413.47 ft³
